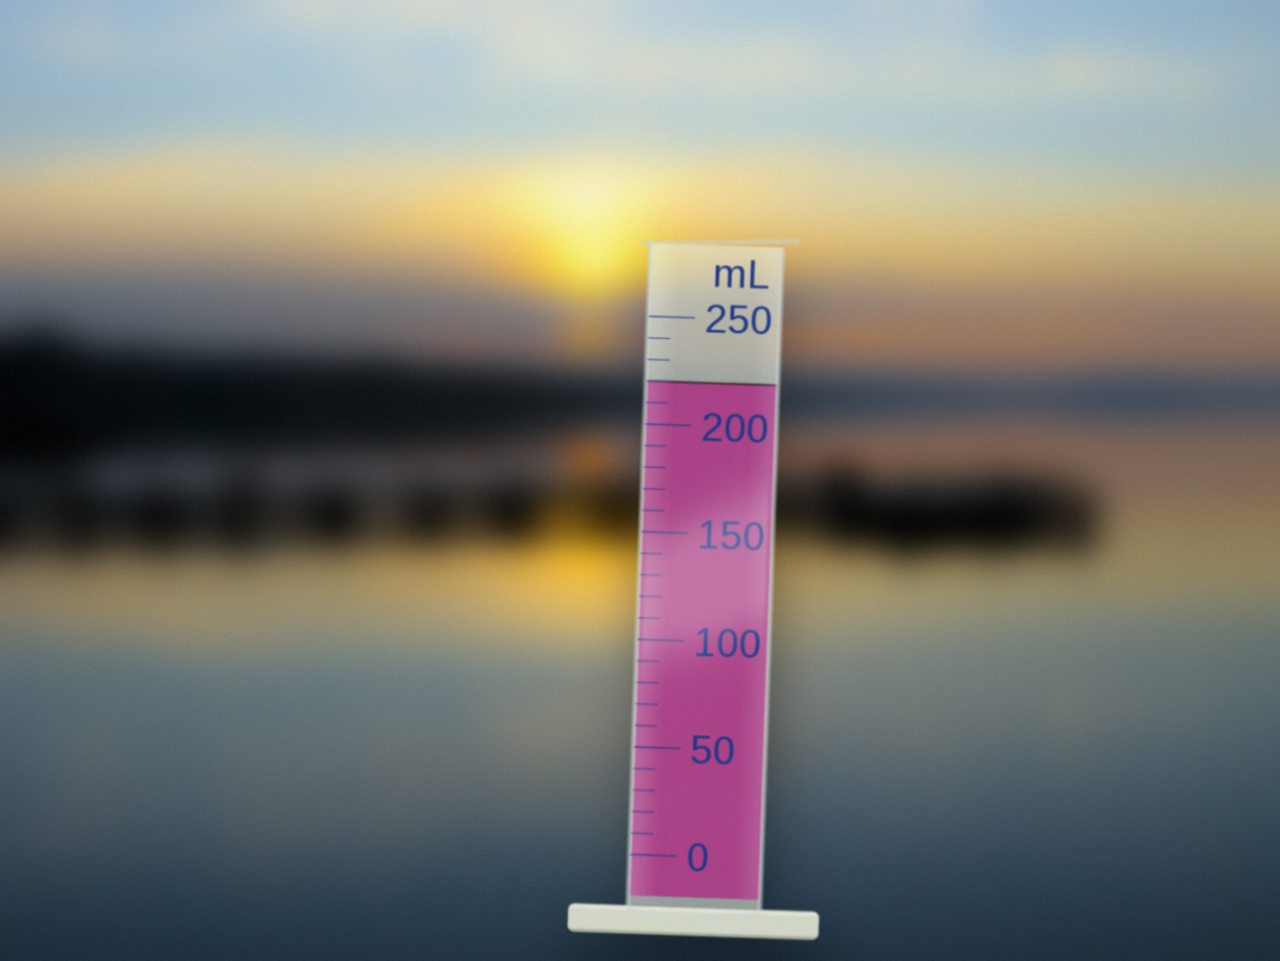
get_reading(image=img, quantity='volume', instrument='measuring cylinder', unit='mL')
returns 220 mL
